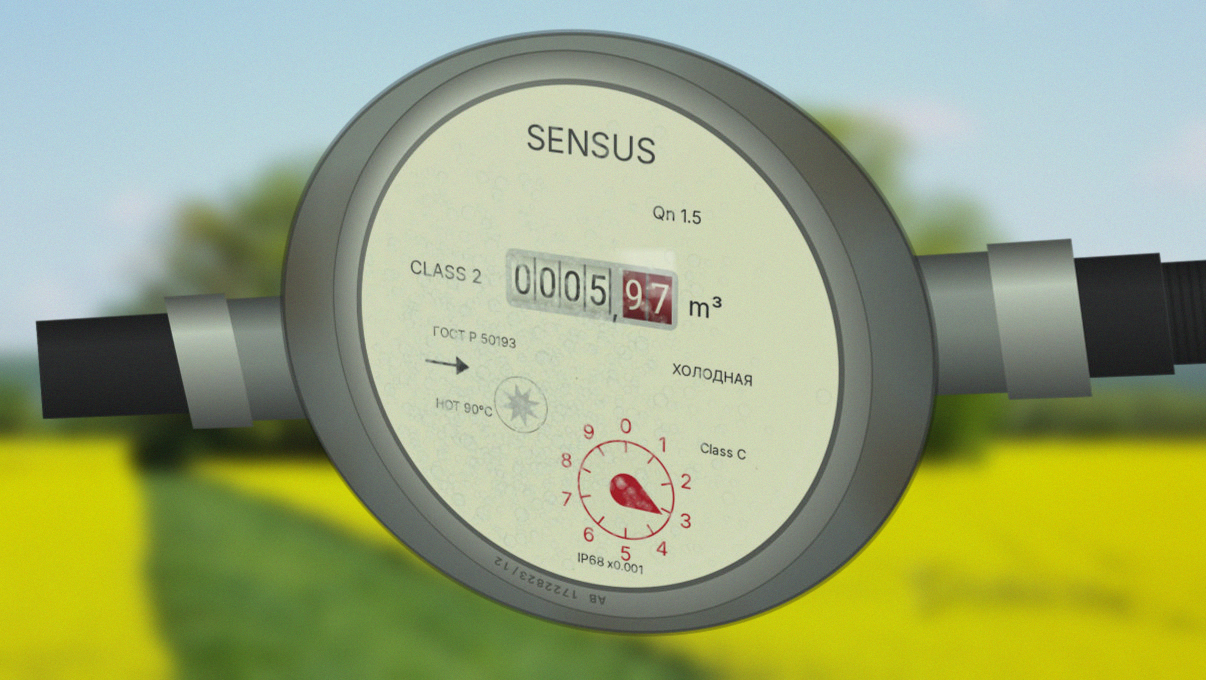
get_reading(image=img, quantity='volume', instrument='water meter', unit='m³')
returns 5.973 m³
